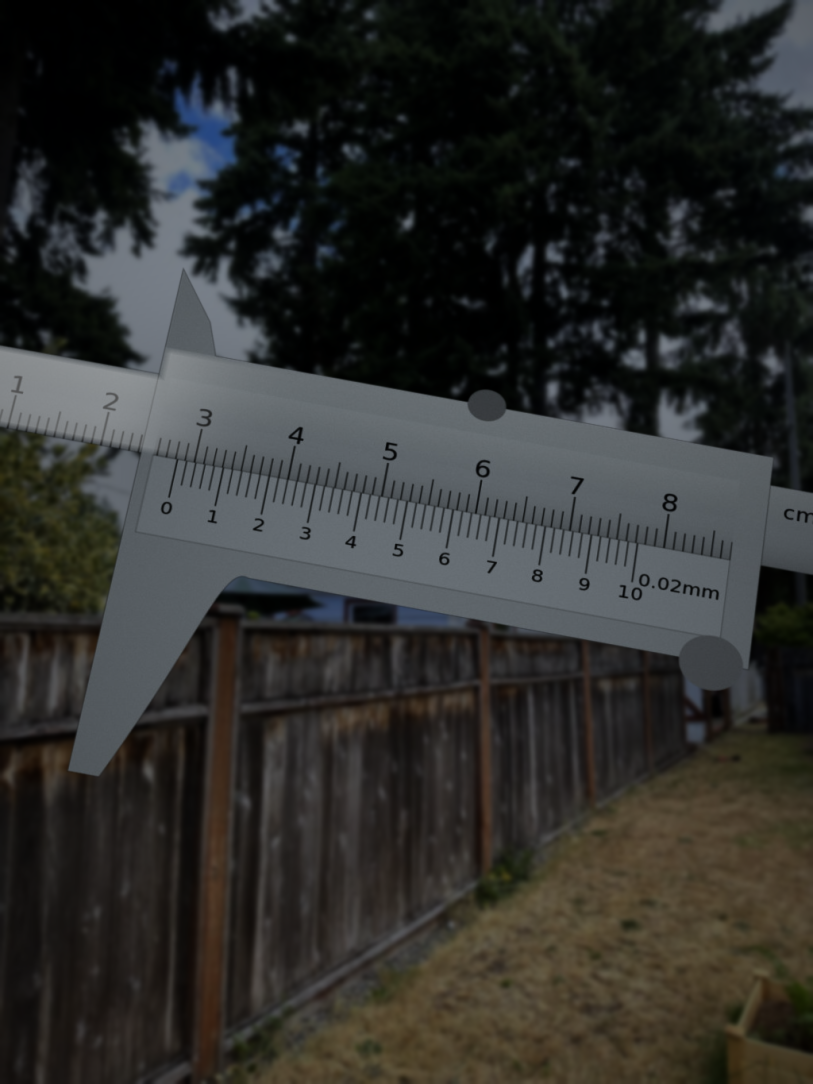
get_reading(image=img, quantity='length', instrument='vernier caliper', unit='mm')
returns 28.2 mm
